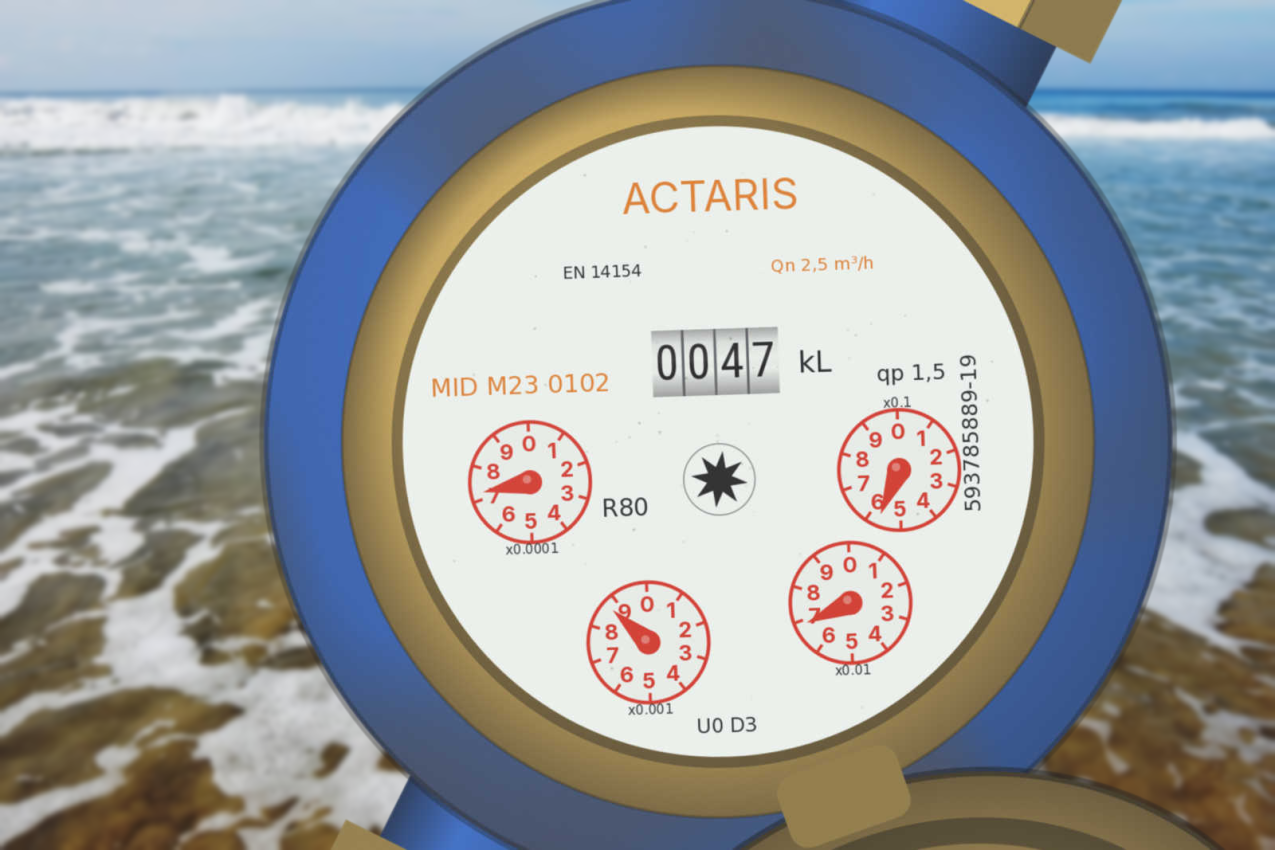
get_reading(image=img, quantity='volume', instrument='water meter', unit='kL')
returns 47.5687 kL
